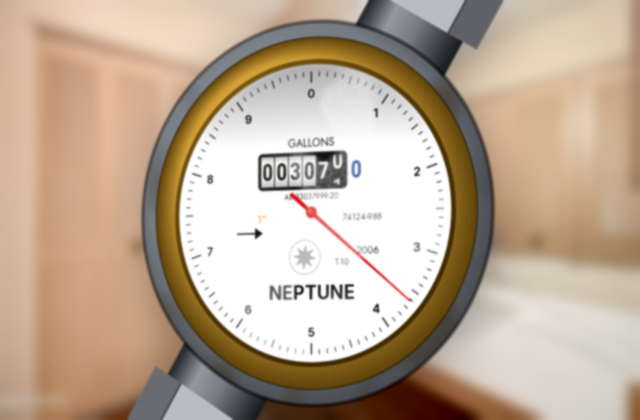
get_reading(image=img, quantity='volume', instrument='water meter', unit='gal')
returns 30703.6 gal
